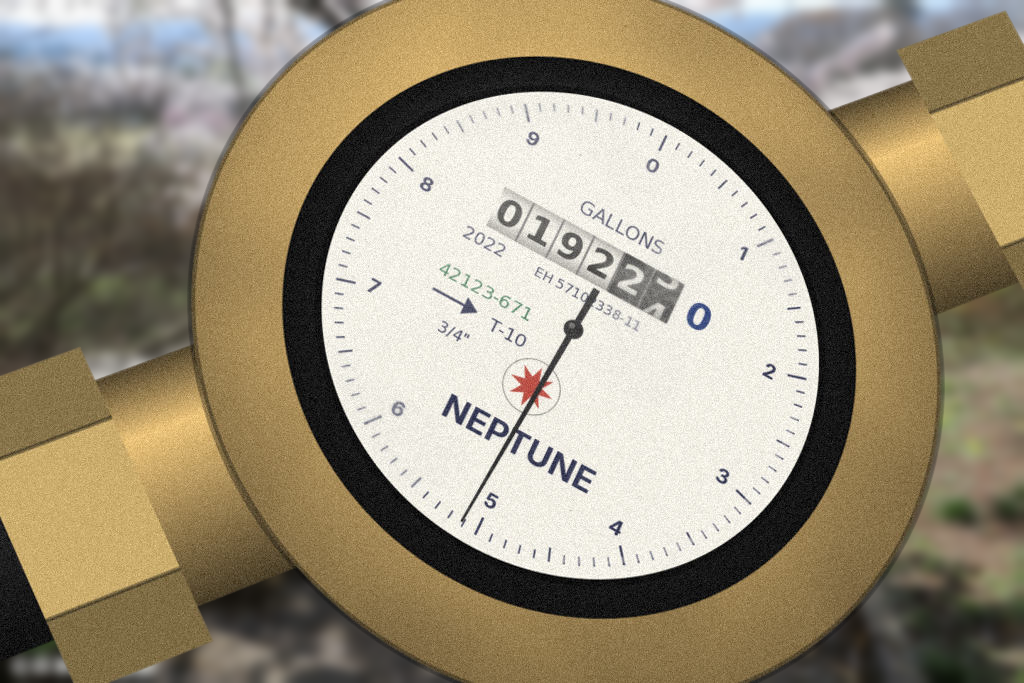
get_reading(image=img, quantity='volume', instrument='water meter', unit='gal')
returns 192235.1 gal
